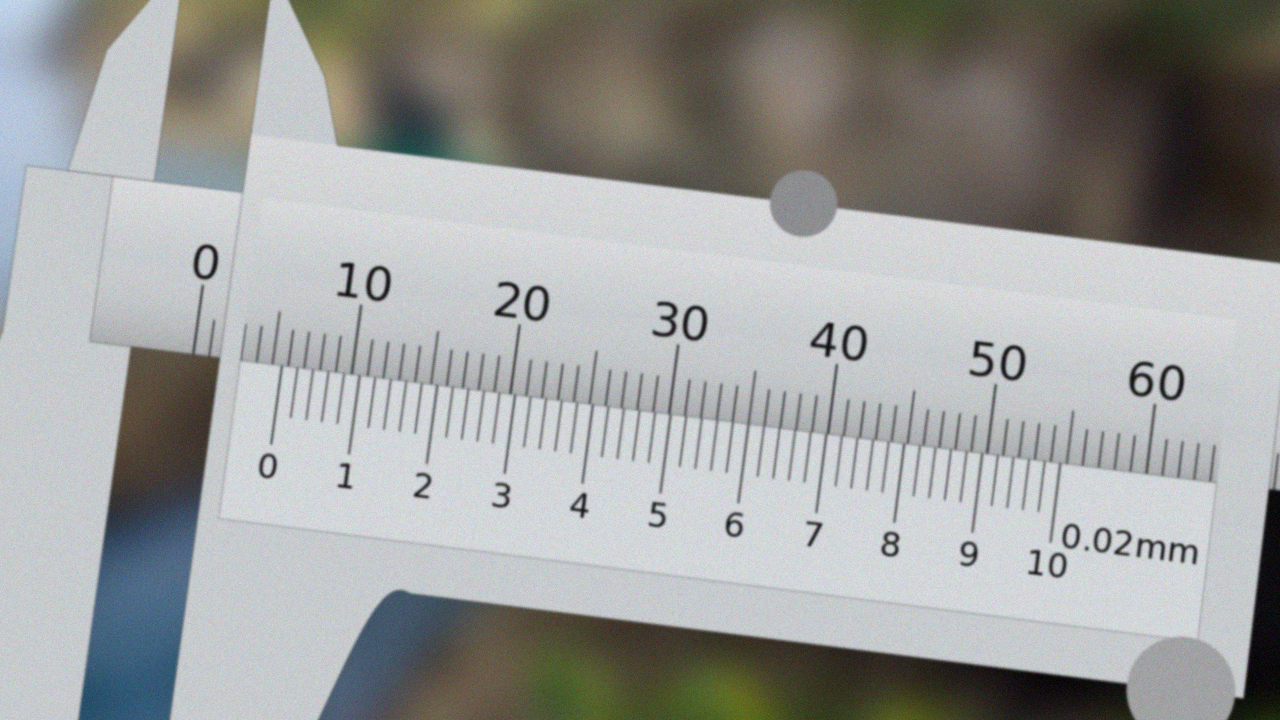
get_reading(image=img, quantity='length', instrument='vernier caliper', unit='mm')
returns 5.6 mm
